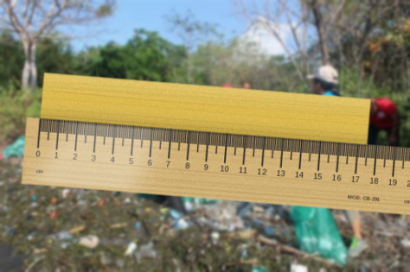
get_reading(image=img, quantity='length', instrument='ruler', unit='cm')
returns 17.5 cm
